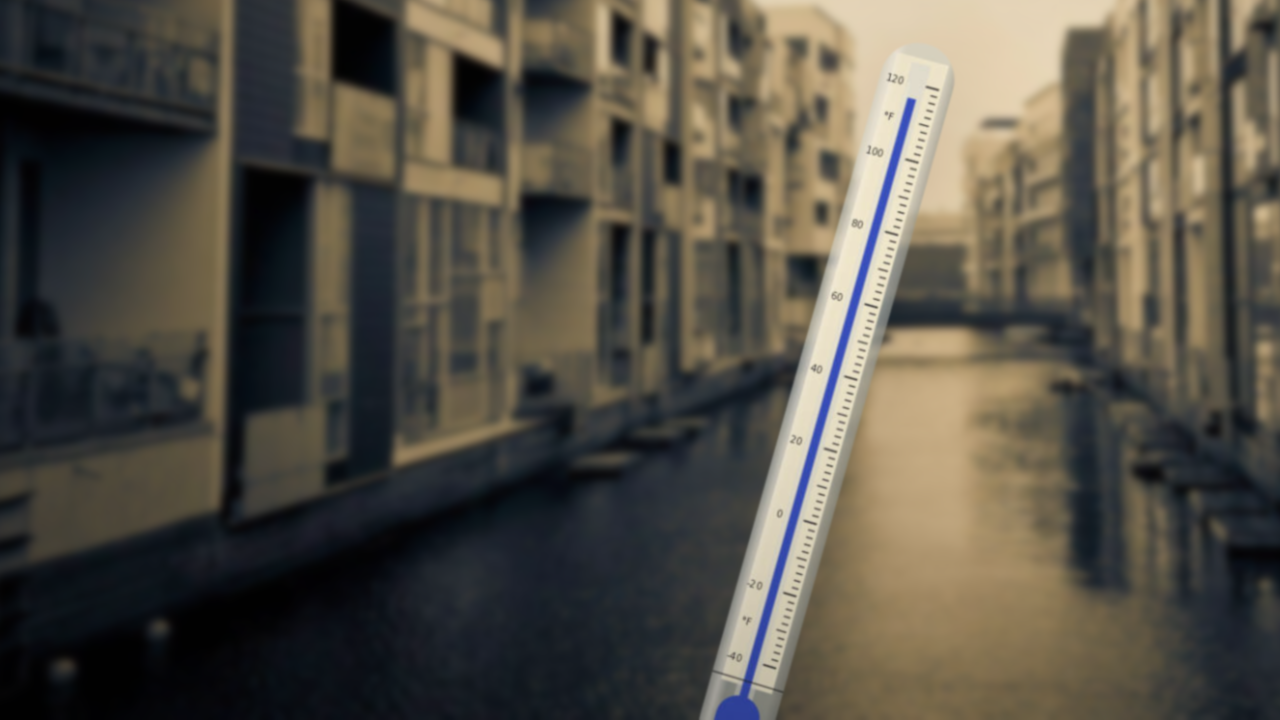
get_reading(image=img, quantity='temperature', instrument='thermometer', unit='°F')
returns 116 °F
